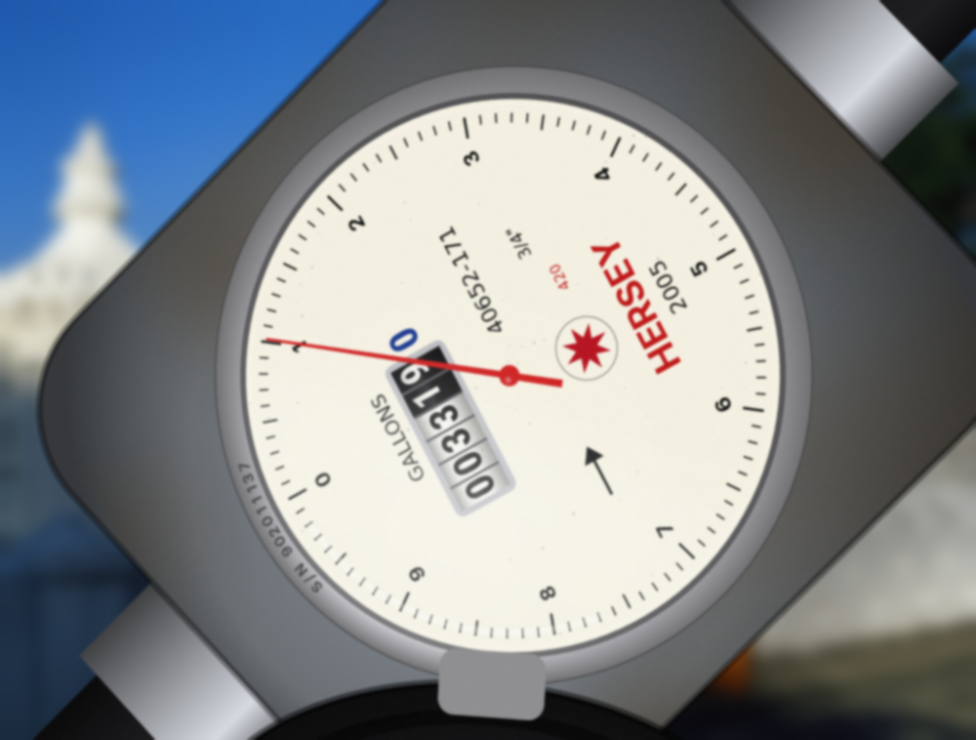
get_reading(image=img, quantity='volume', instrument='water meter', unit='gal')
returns 33191.0 gal
